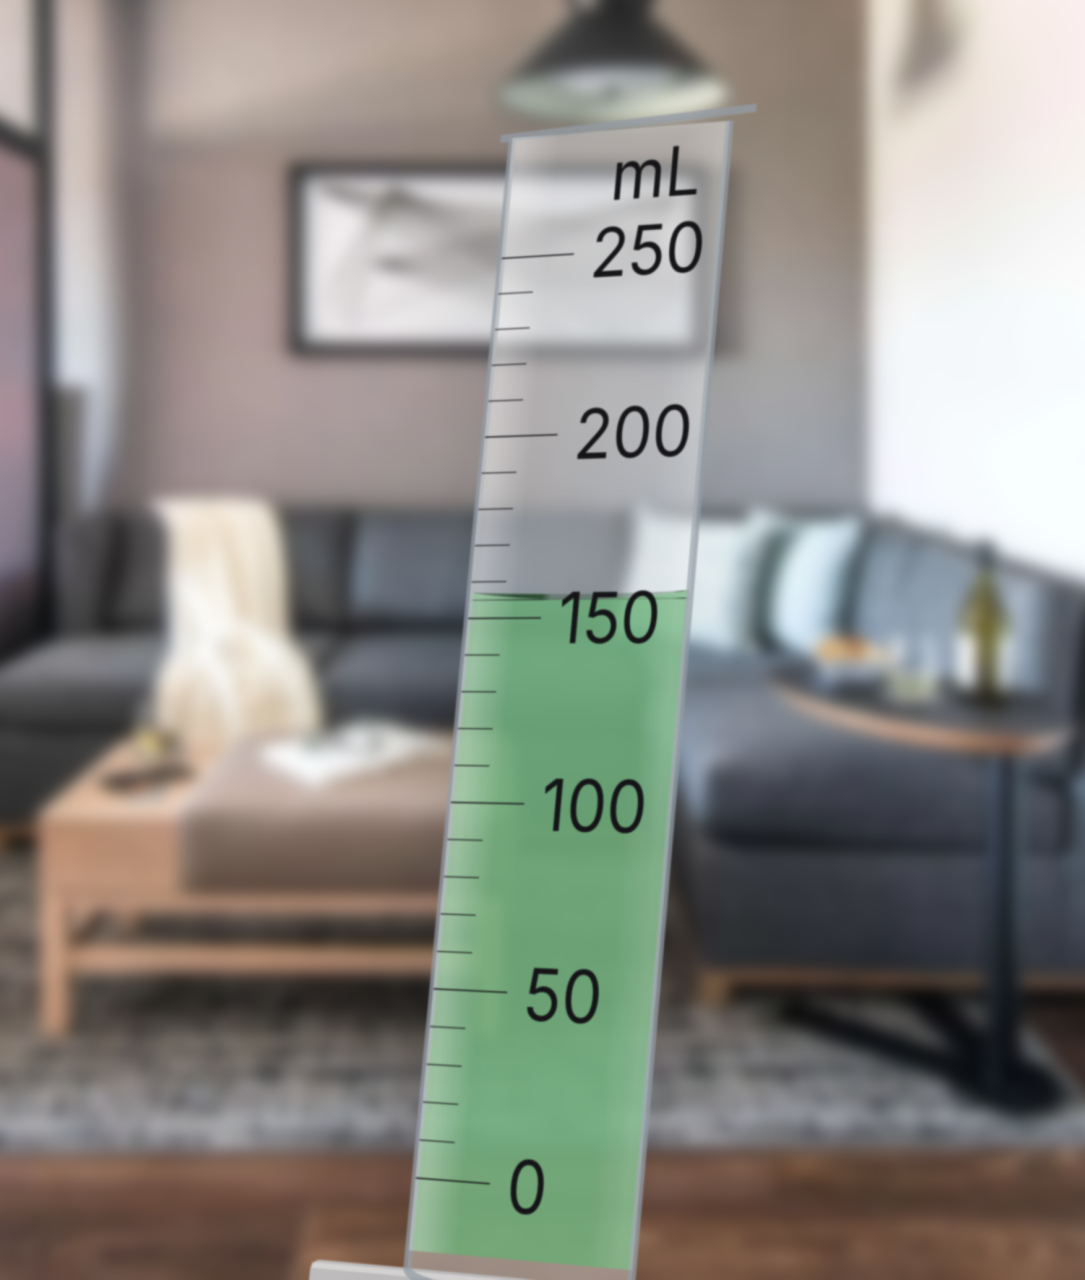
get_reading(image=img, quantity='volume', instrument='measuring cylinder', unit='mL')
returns 155 mL
